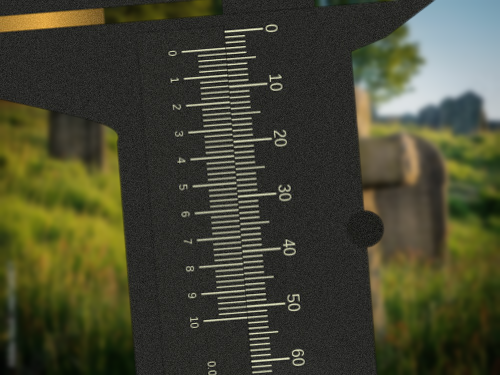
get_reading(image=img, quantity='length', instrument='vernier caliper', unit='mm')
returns 3.0 mm
